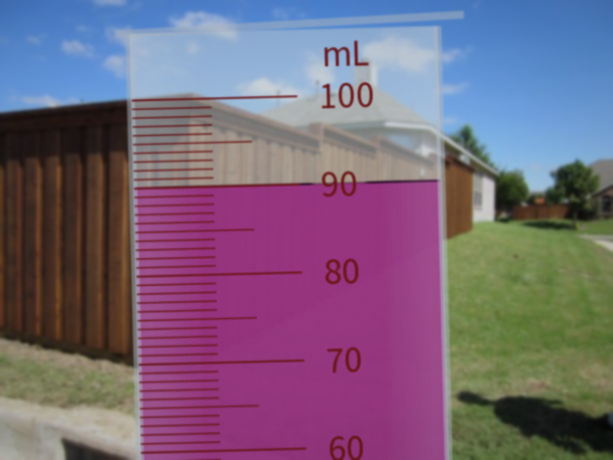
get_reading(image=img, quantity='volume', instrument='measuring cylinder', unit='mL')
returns 90 mL
